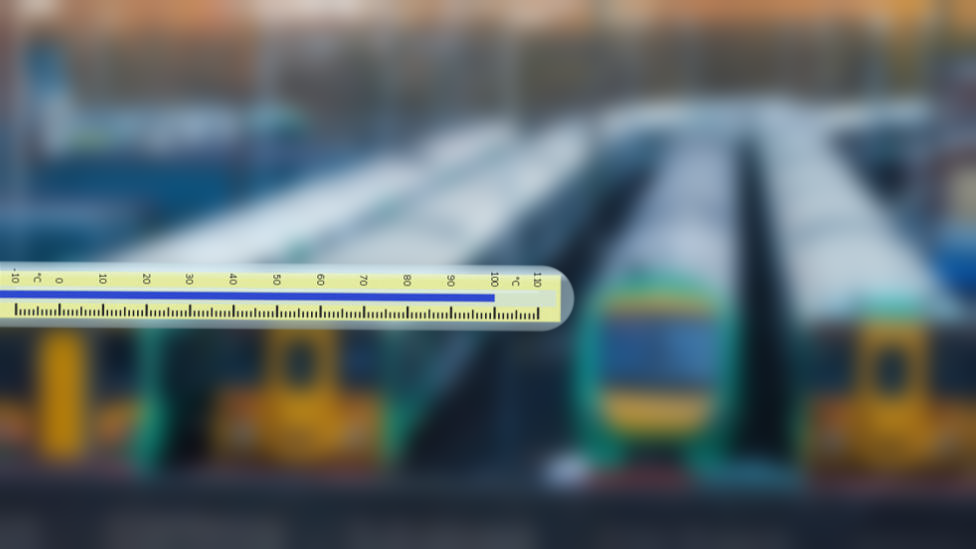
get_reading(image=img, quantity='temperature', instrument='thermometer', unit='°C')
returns 100 °C
